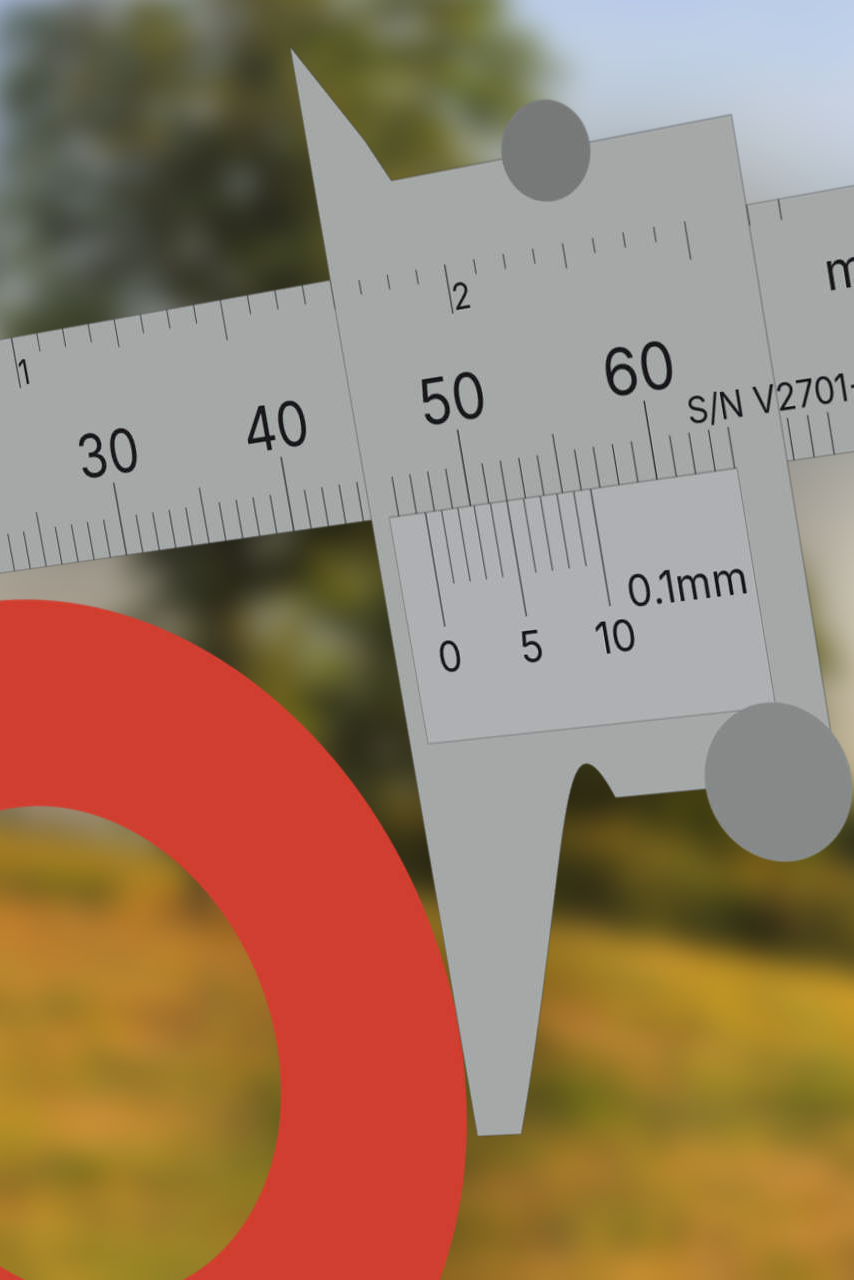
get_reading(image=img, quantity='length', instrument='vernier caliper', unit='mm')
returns 47.5 mm
